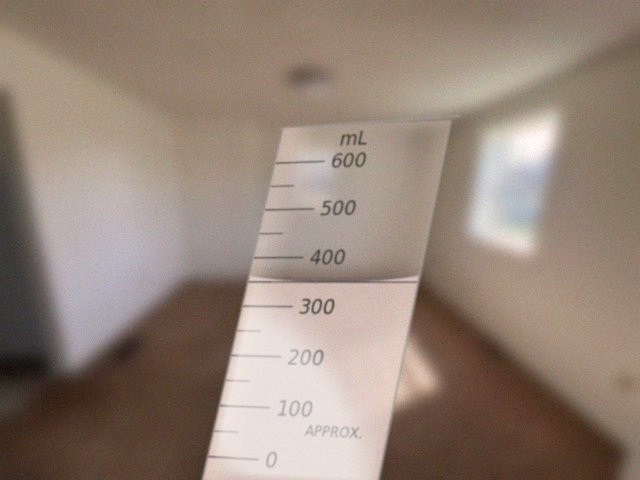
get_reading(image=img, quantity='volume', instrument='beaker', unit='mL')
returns 350 mL
